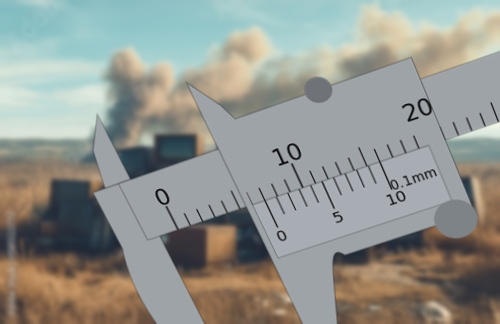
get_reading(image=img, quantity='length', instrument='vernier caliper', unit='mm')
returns 7.0 mm
